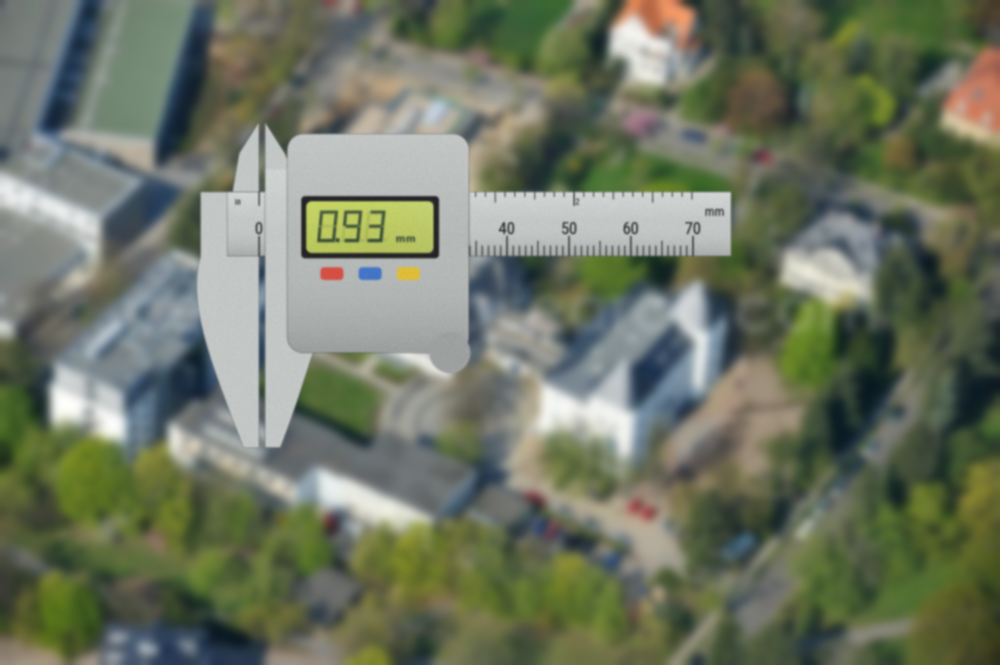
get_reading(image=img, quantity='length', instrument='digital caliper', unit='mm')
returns 0.93 mm
